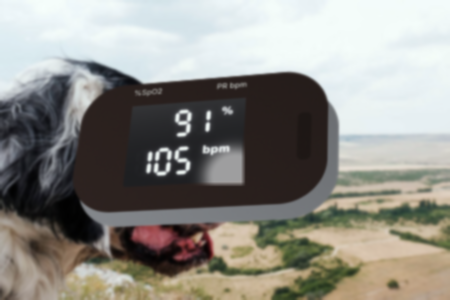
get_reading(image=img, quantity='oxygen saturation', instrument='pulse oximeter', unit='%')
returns 91 %
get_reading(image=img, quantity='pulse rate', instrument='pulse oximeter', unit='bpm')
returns 105 bpm
